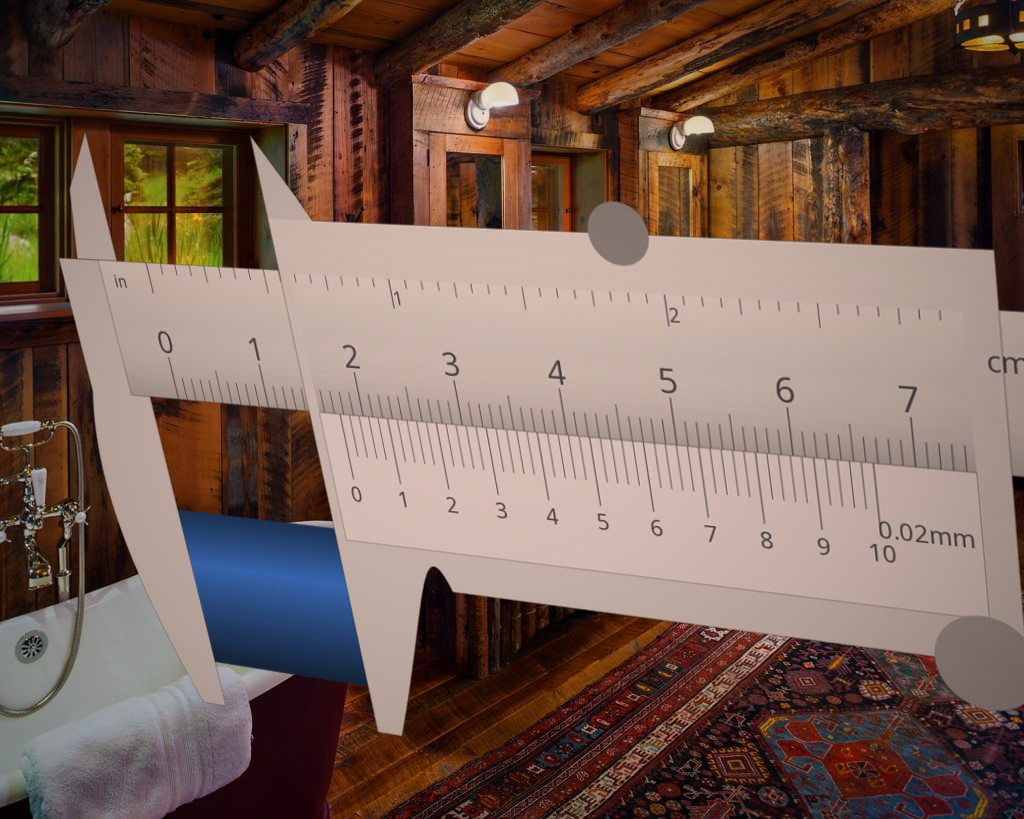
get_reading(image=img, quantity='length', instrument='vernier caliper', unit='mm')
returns 17.6 mm
